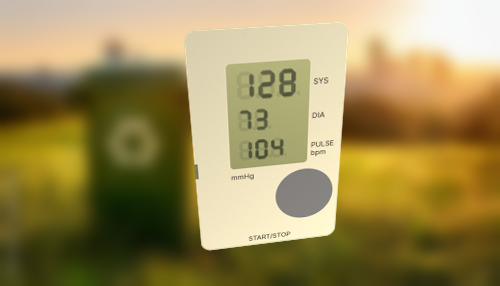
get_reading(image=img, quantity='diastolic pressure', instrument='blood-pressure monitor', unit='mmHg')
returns 73 mmHg
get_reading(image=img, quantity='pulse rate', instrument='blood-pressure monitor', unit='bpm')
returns 104 bpm
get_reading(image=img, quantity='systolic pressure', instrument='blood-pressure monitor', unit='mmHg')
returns 128 mmHg
